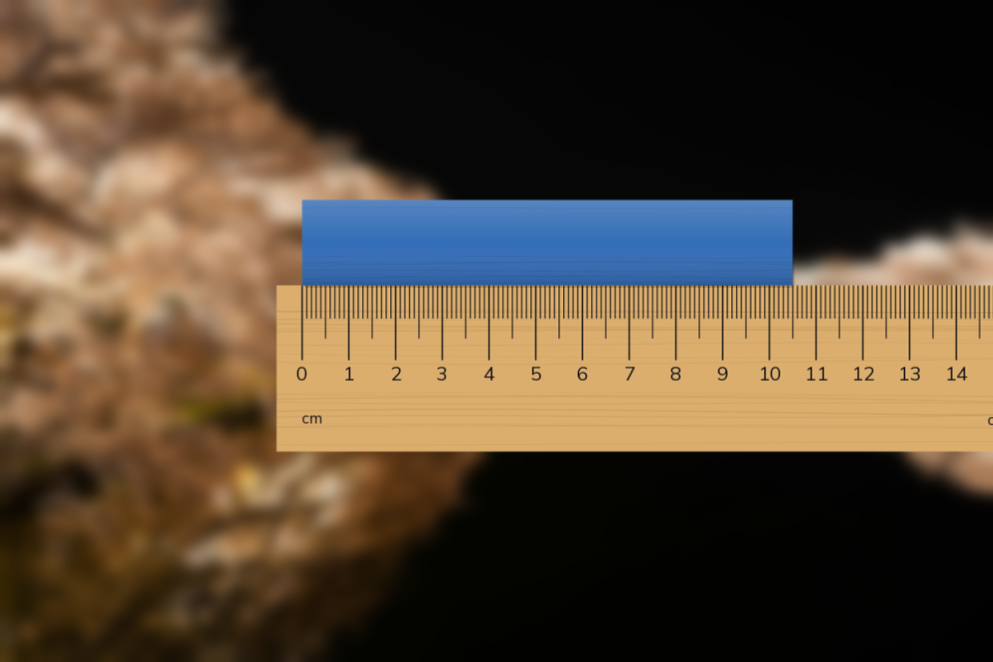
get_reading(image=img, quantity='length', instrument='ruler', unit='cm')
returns 10.5 cm
